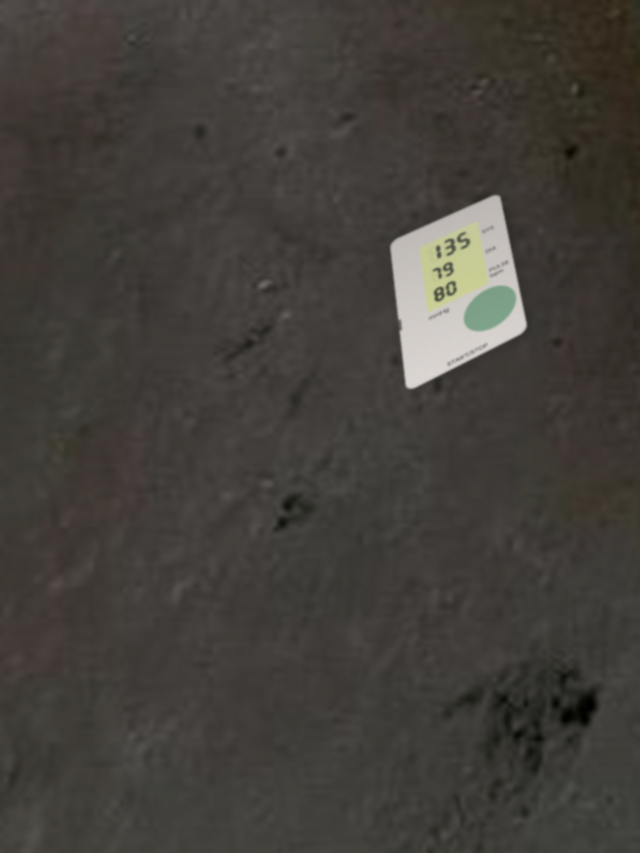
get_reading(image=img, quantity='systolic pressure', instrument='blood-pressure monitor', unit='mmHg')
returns 135 mmHg
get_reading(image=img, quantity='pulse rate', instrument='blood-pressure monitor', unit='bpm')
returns 80 bpm
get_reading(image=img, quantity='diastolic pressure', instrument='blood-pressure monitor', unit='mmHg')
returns 79 mmHg
